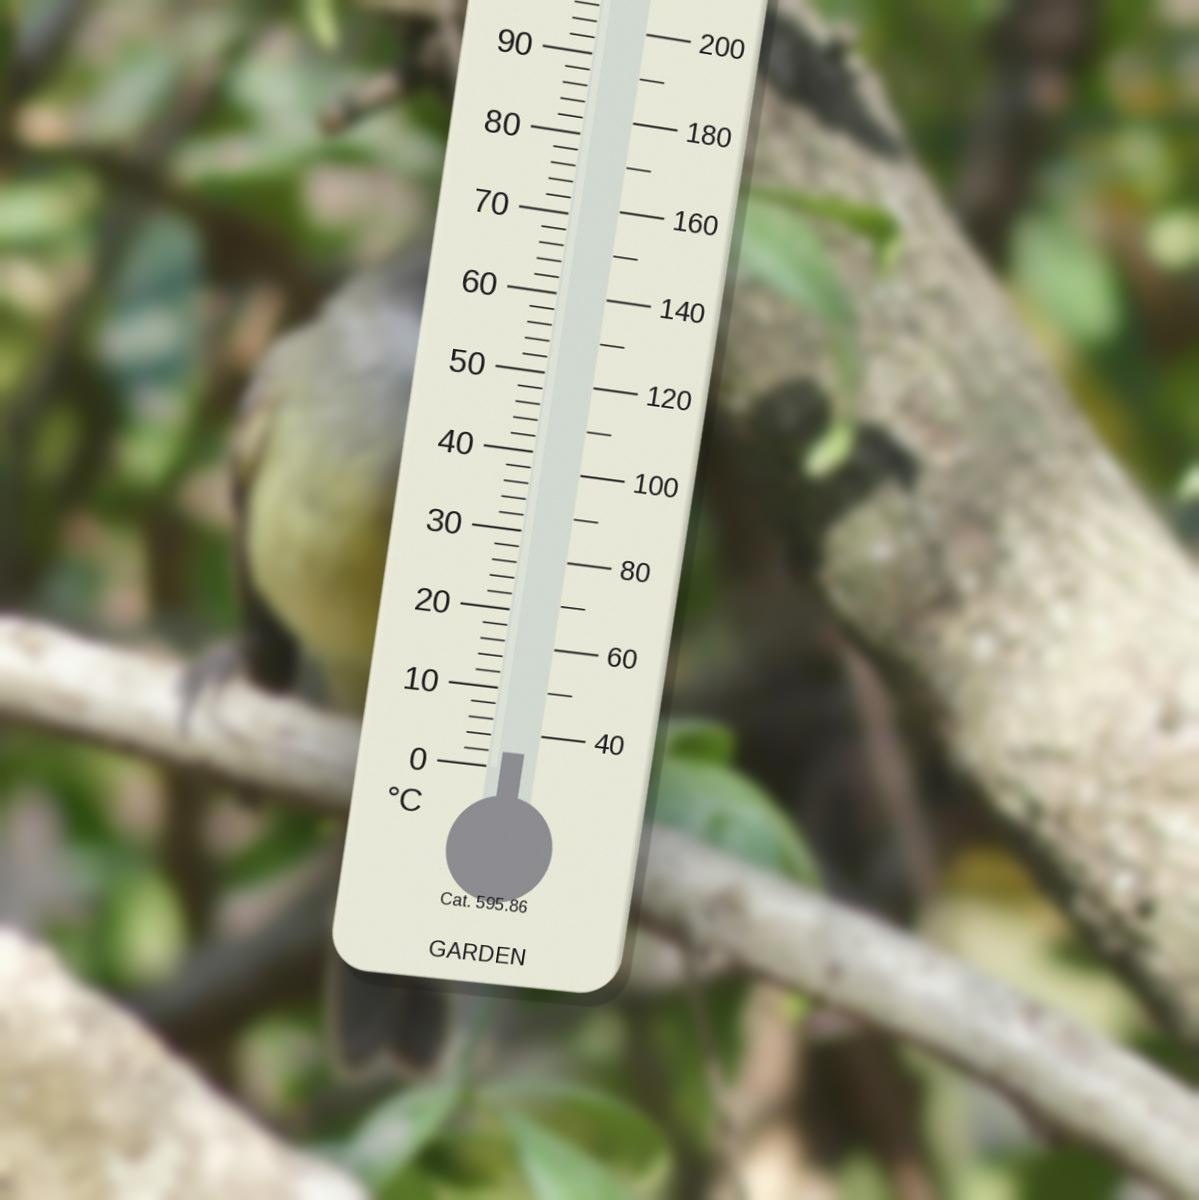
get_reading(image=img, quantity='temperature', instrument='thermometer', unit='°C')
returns 2 °C
